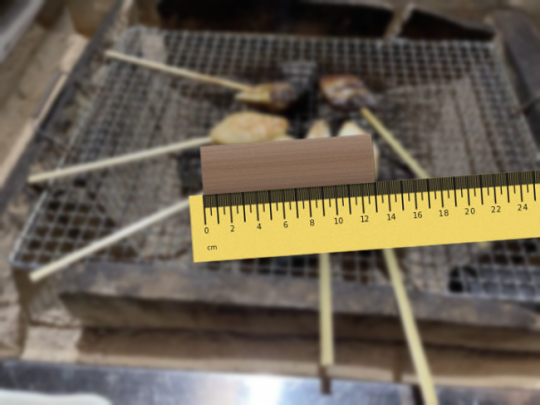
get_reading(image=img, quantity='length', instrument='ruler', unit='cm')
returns 13 cm
